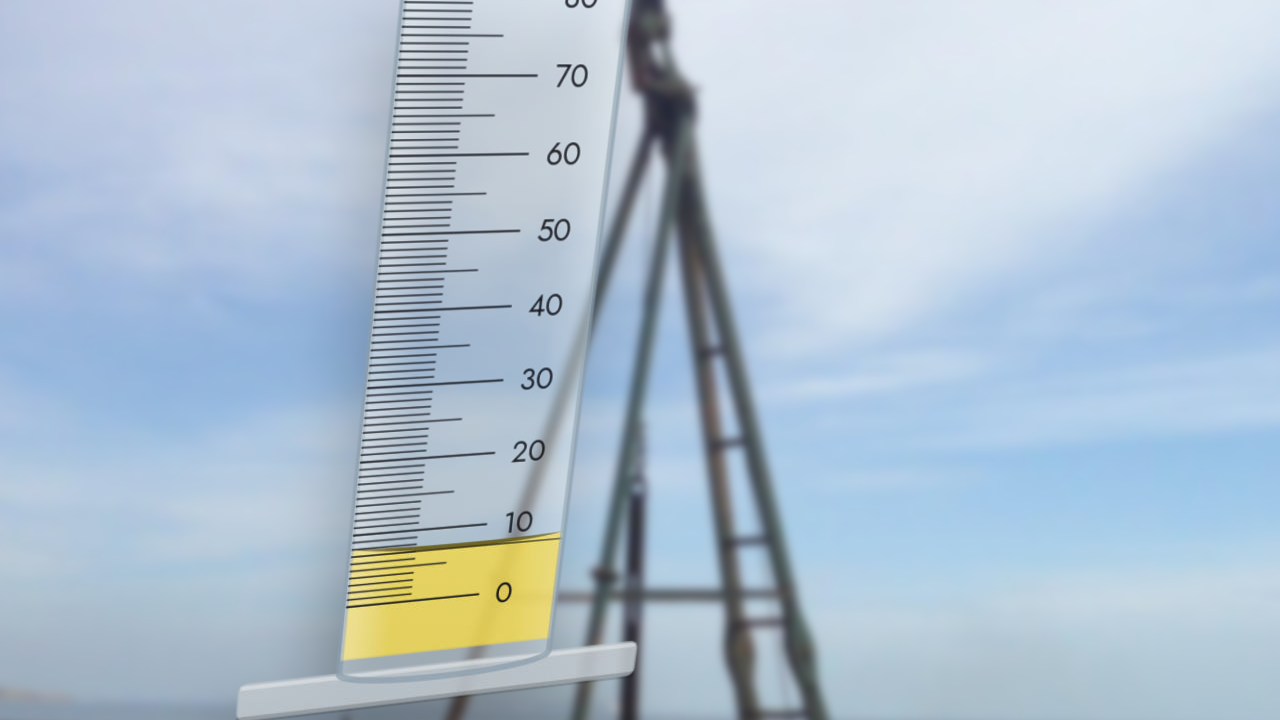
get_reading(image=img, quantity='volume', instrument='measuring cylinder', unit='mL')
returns 7 mL
